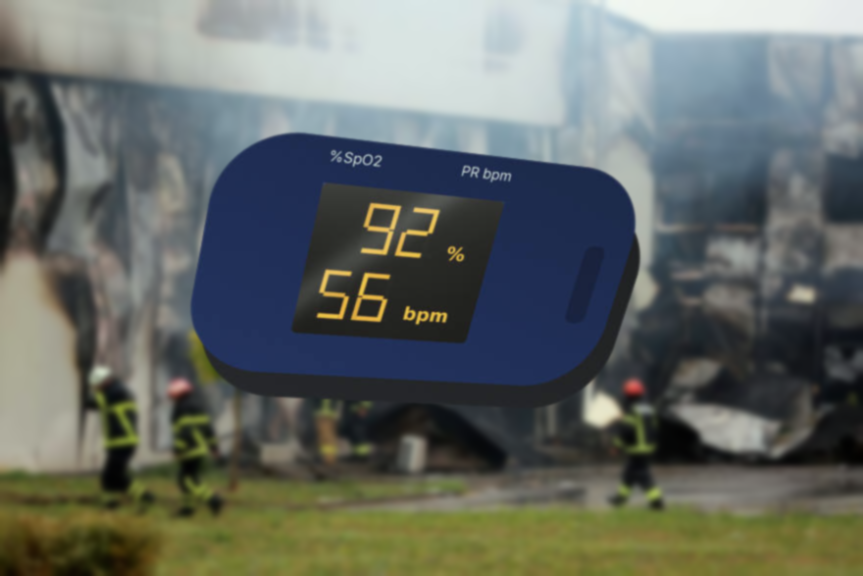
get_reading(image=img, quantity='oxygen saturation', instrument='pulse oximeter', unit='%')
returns 92 %
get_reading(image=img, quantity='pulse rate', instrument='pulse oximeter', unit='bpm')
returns 56 bpm
